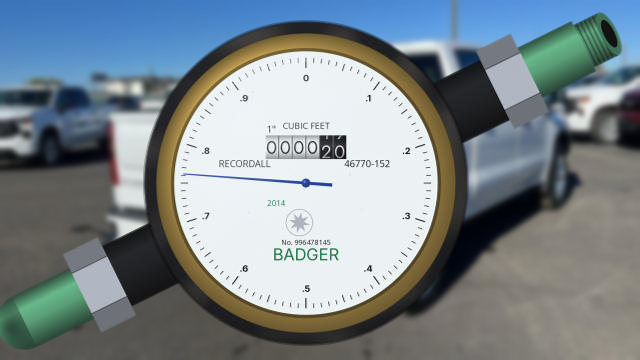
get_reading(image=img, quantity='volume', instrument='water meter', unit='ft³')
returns 19.76 ft³
